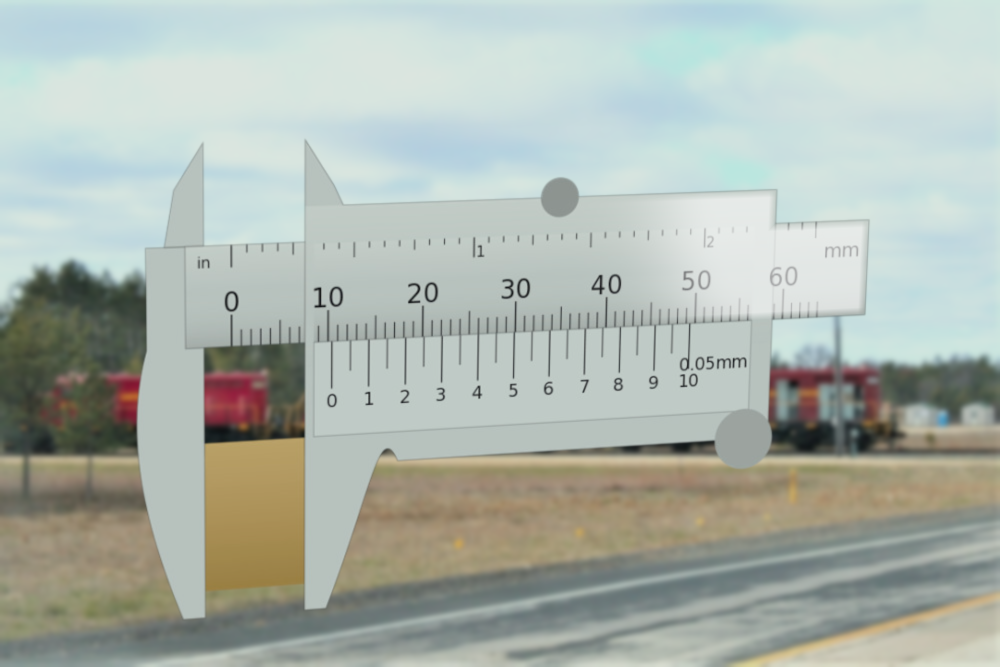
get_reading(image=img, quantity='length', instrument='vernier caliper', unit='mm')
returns 10.4 mm
